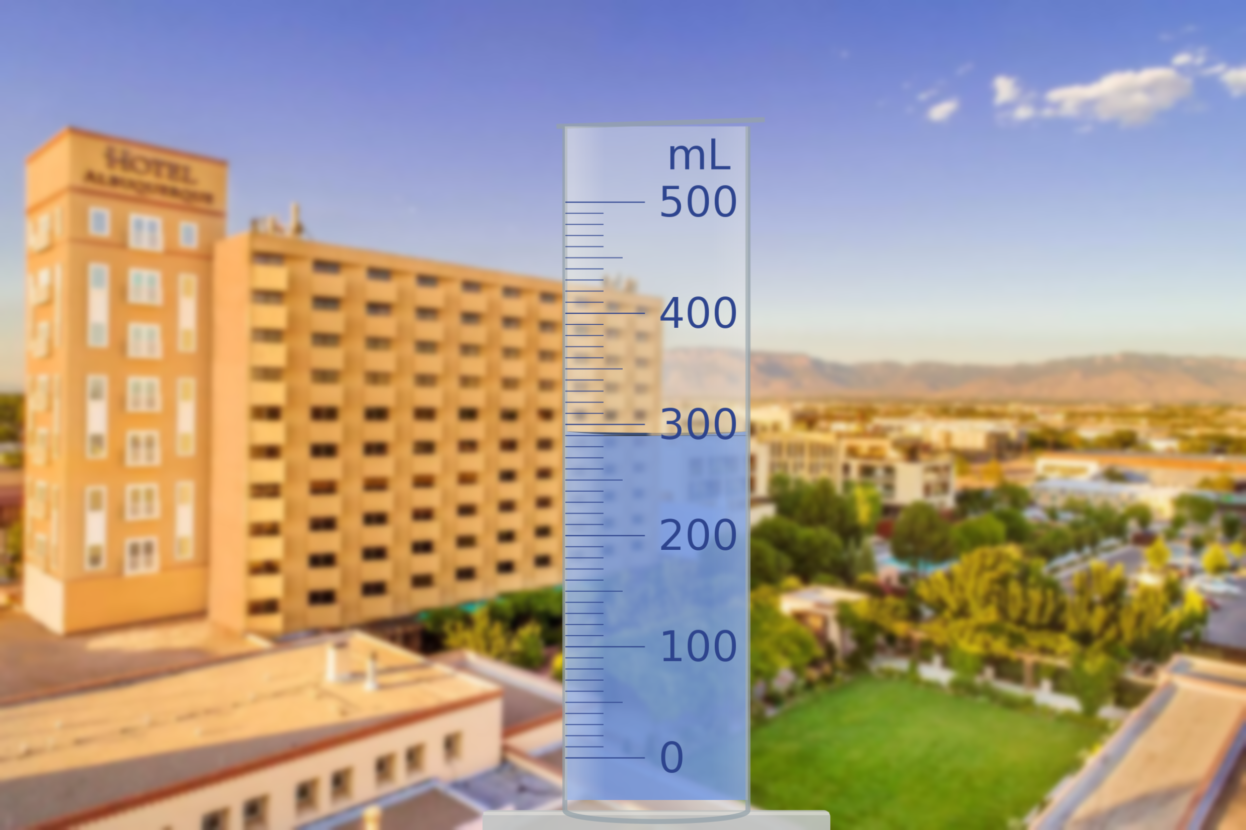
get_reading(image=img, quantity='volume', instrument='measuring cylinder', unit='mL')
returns 290 mL
